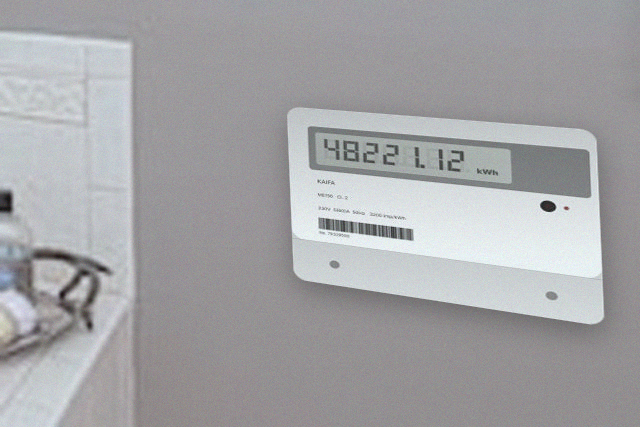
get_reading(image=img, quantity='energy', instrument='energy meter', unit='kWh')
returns 48221.12 kWh
